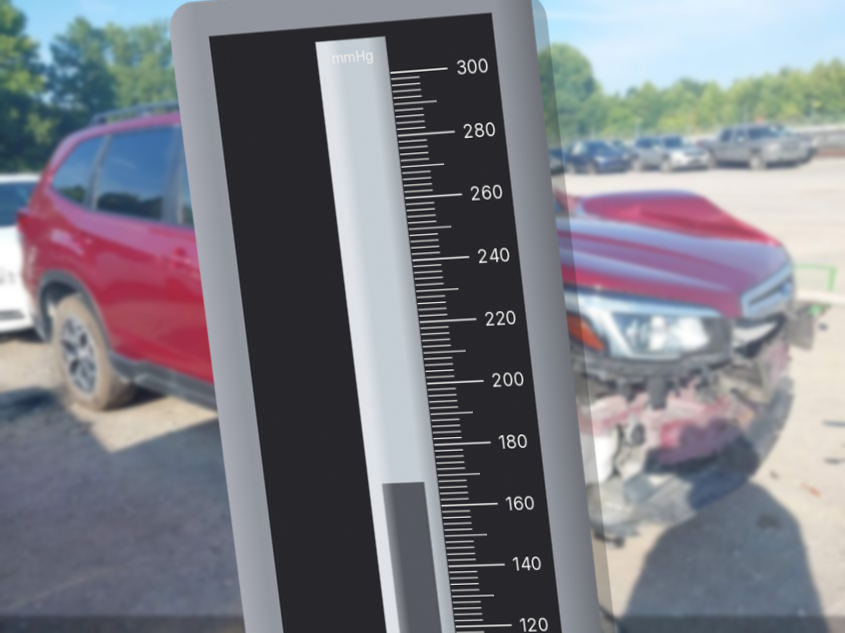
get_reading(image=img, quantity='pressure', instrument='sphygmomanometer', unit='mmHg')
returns 168 mmHg
